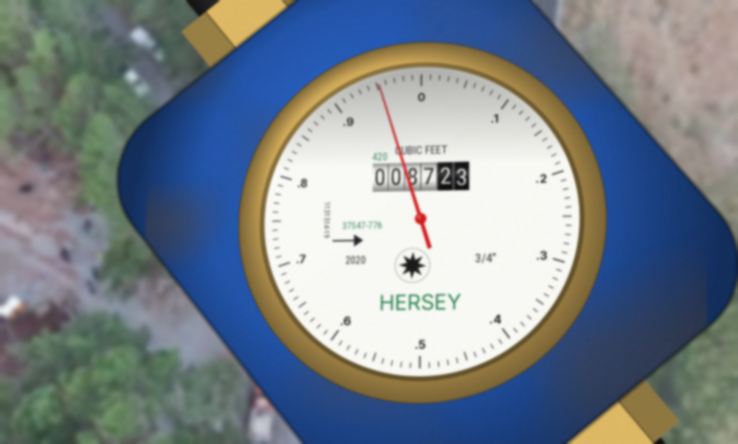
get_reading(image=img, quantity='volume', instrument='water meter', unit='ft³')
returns 8722.95 ft³
